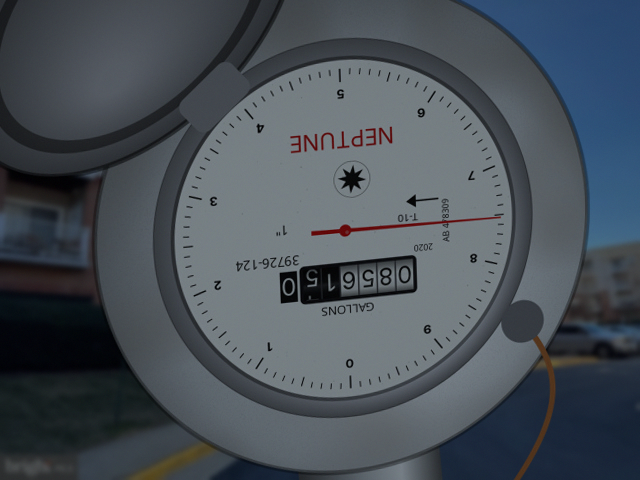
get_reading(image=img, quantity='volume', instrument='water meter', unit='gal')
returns 856147.5 gal
